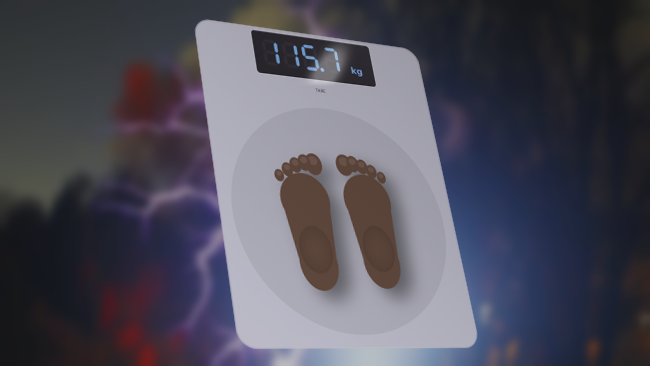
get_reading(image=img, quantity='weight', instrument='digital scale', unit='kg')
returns 115.7 kg
